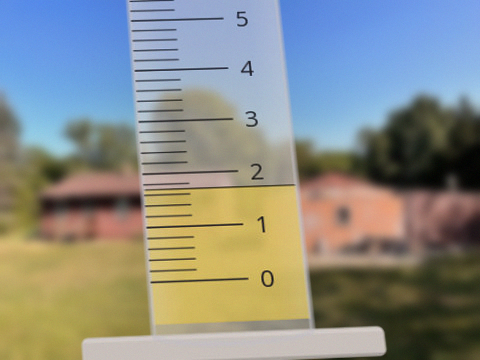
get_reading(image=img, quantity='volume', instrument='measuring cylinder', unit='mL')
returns 1.7 mL
